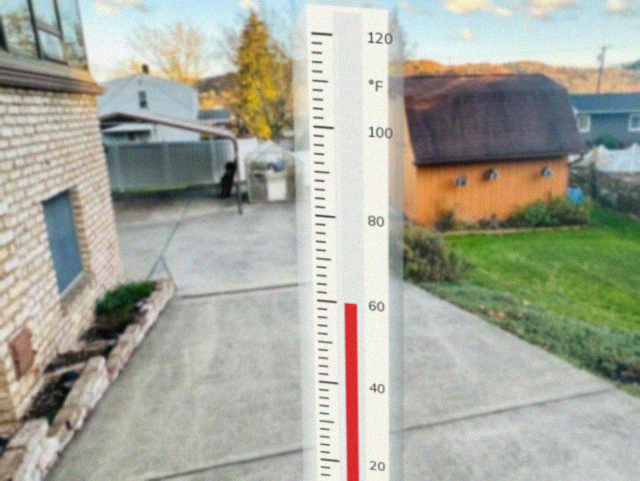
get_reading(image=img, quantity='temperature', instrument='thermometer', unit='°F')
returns 60 °F
